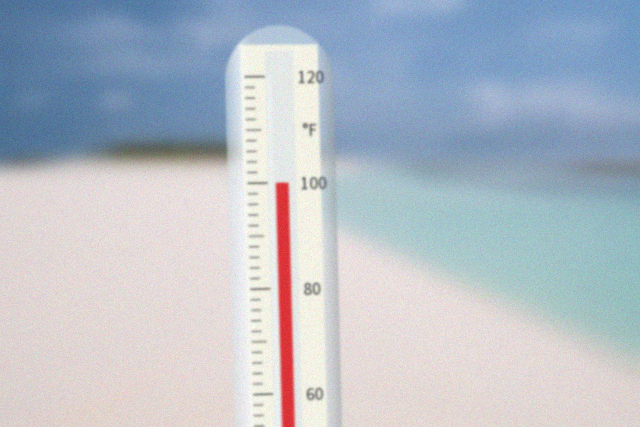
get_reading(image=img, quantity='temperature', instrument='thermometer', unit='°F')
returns 100 °F
